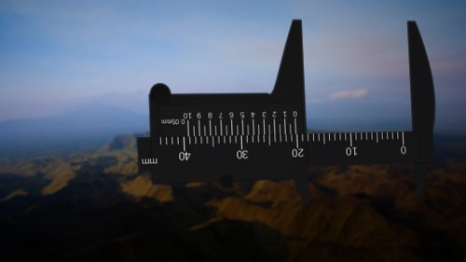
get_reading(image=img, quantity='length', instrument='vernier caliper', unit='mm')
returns 20.2 mm
